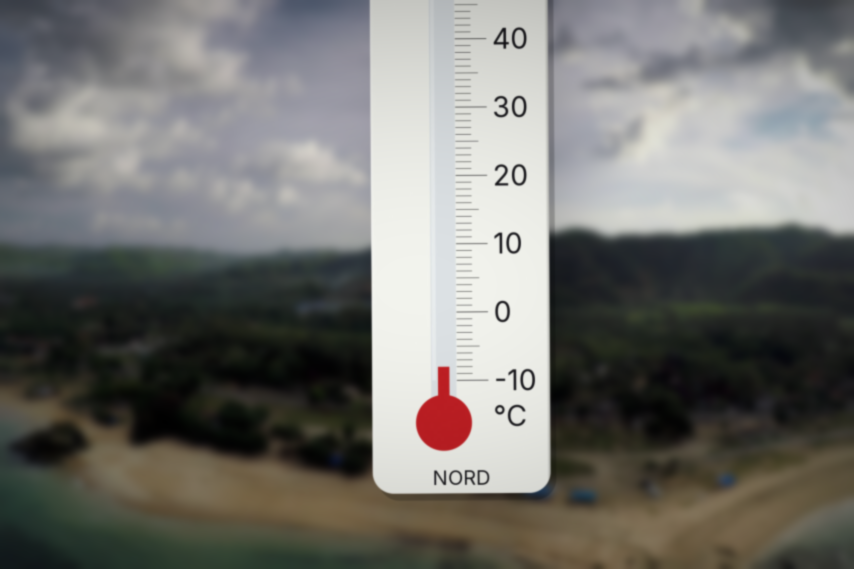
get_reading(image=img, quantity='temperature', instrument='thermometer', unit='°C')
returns -8 °C
